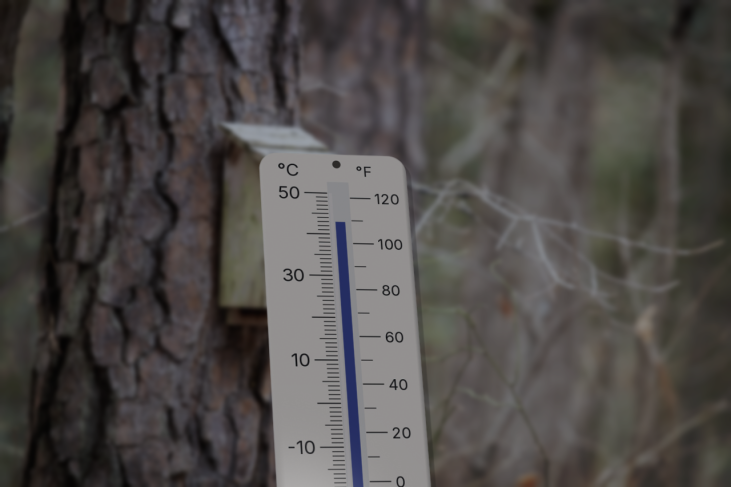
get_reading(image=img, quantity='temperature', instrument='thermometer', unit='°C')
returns 43 °C
